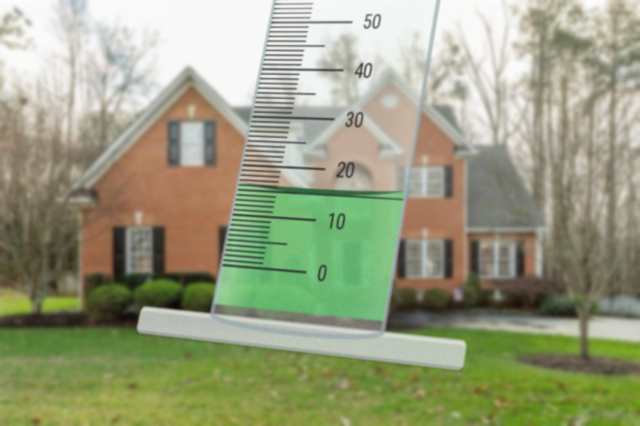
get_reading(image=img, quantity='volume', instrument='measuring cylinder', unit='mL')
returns 15 mL
